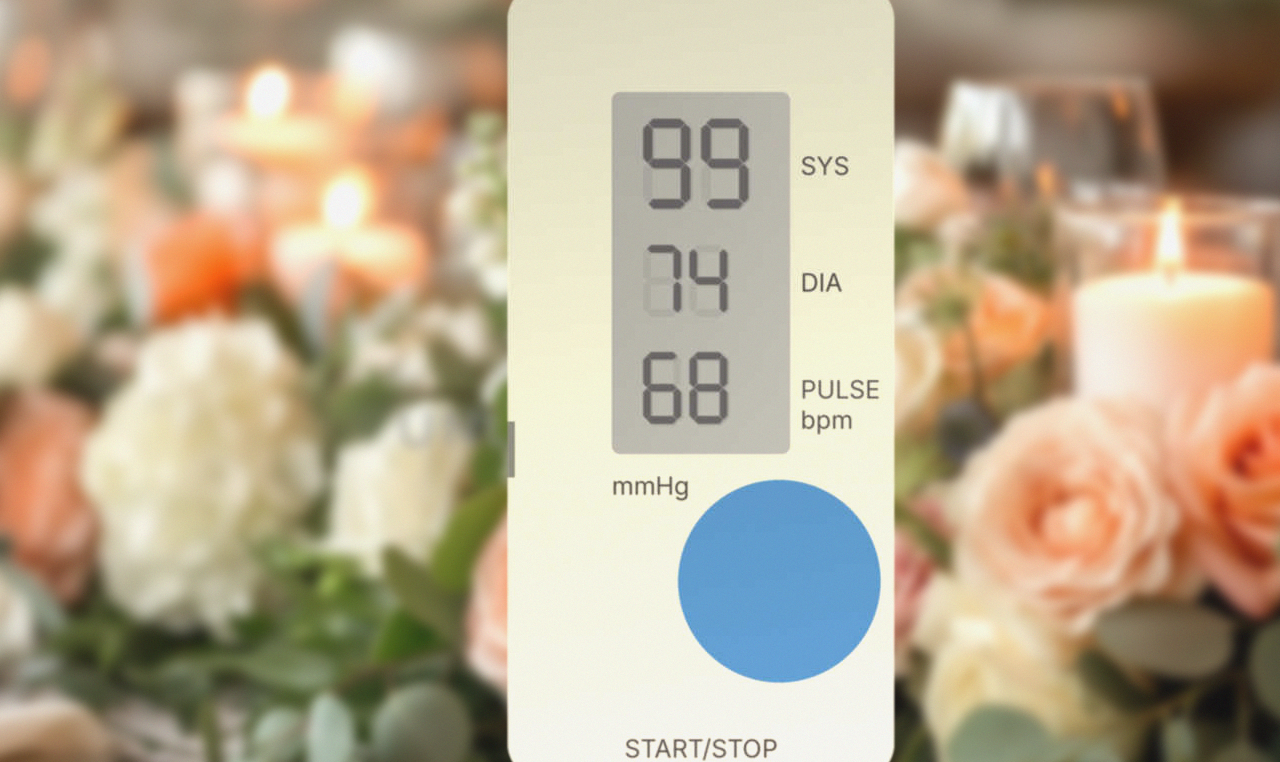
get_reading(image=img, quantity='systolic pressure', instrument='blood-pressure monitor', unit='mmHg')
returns 99 mmHg
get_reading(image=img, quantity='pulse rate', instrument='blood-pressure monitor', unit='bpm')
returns 68 bpm
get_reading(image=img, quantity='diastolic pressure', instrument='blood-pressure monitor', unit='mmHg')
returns 74 mmHg
